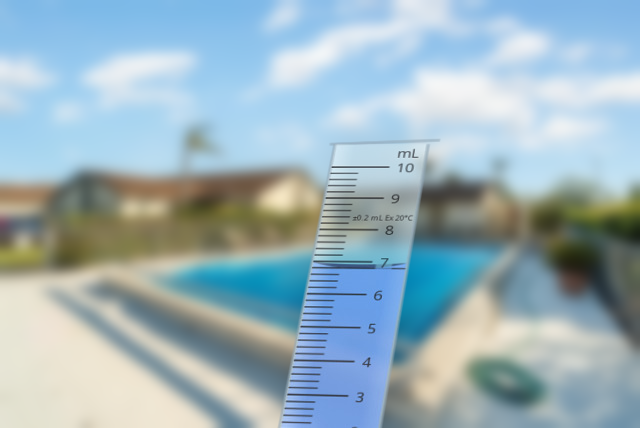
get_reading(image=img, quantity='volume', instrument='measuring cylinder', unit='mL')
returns 6.8 mL
